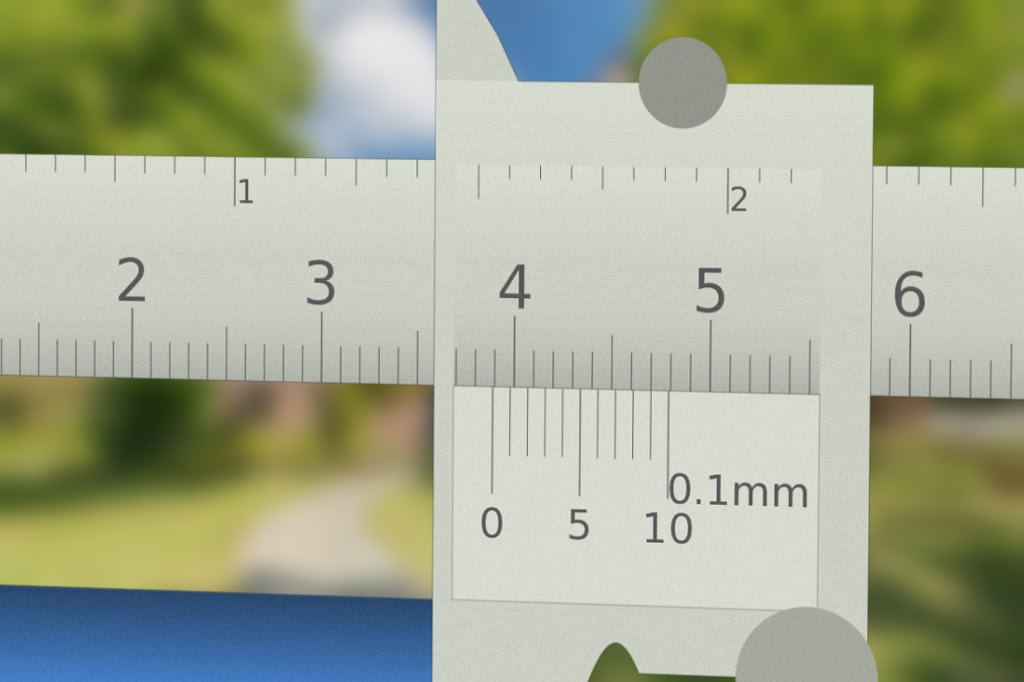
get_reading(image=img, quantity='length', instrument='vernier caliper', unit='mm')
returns 38.9 mm
